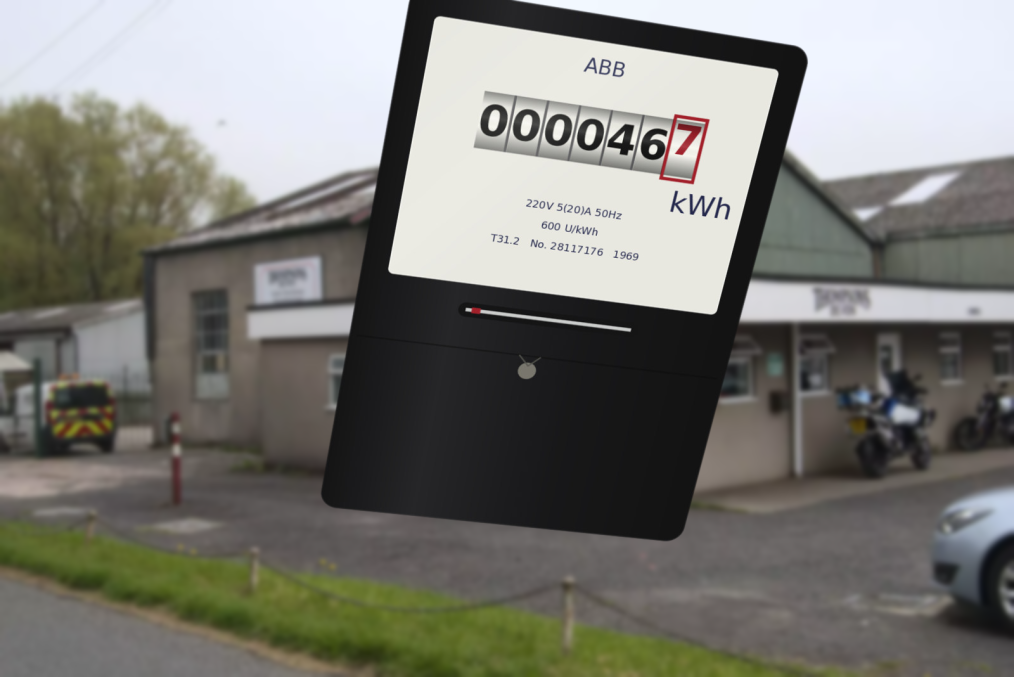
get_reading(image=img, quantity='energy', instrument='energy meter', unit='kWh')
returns 46.7 kWh
